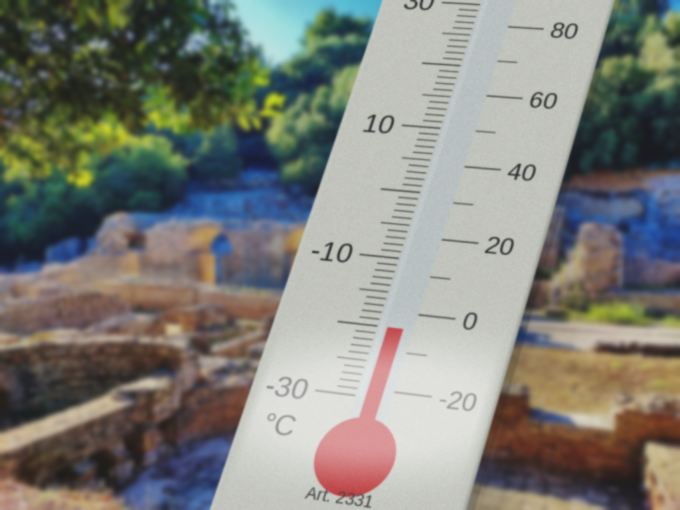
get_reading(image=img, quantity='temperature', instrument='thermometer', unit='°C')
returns -20 °C
